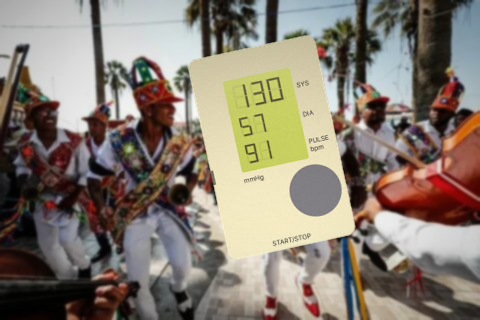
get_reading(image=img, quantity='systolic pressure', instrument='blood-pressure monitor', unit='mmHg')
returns 130 mmHg
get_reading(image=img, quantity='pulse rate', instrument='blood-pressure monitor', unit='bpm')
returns 91 bpm
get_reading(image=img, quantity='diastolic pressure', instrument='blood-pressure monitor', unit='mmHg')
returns 57 mmHg
